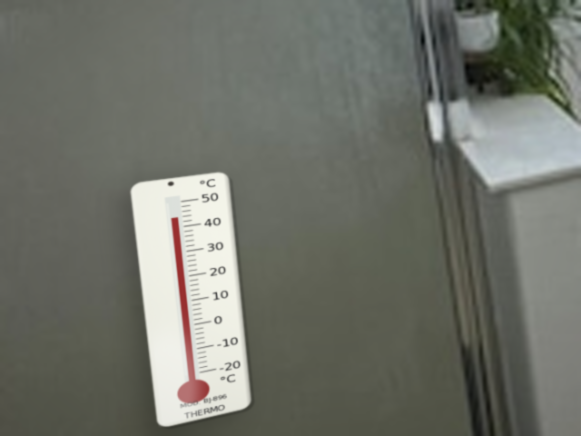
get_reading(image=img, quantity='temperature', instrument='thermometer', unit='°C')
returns 44 °C
